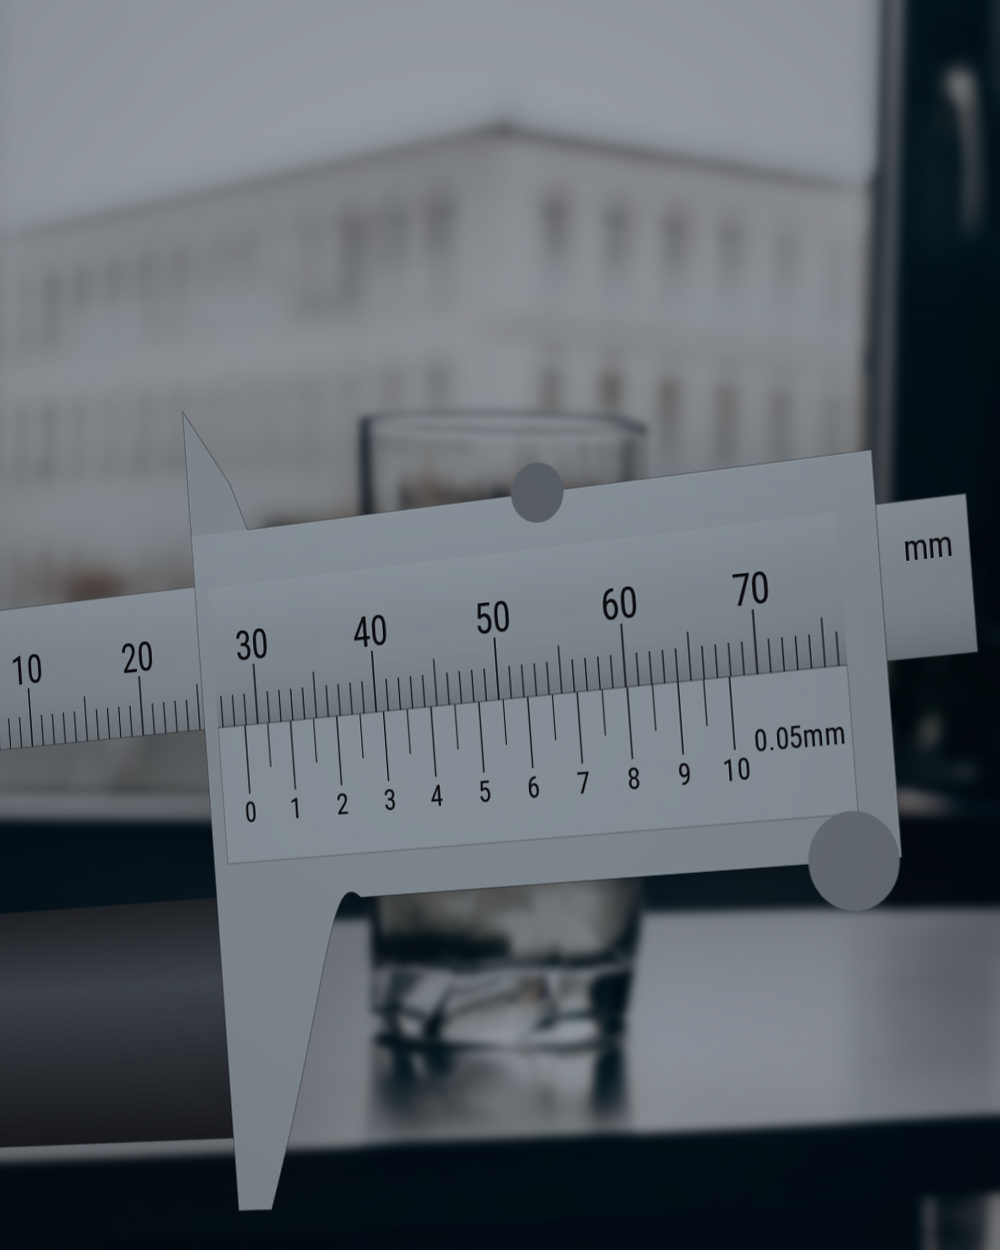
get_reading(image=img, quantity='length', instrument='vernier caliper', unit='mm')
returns 28.9 mm
